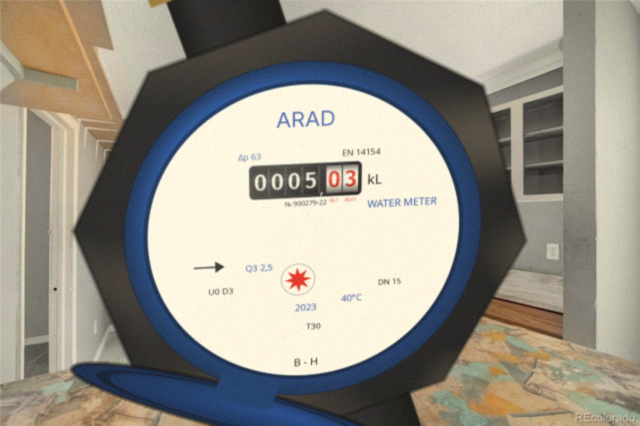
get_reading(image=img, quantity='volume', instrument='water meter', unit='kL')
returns 5.03 kL
